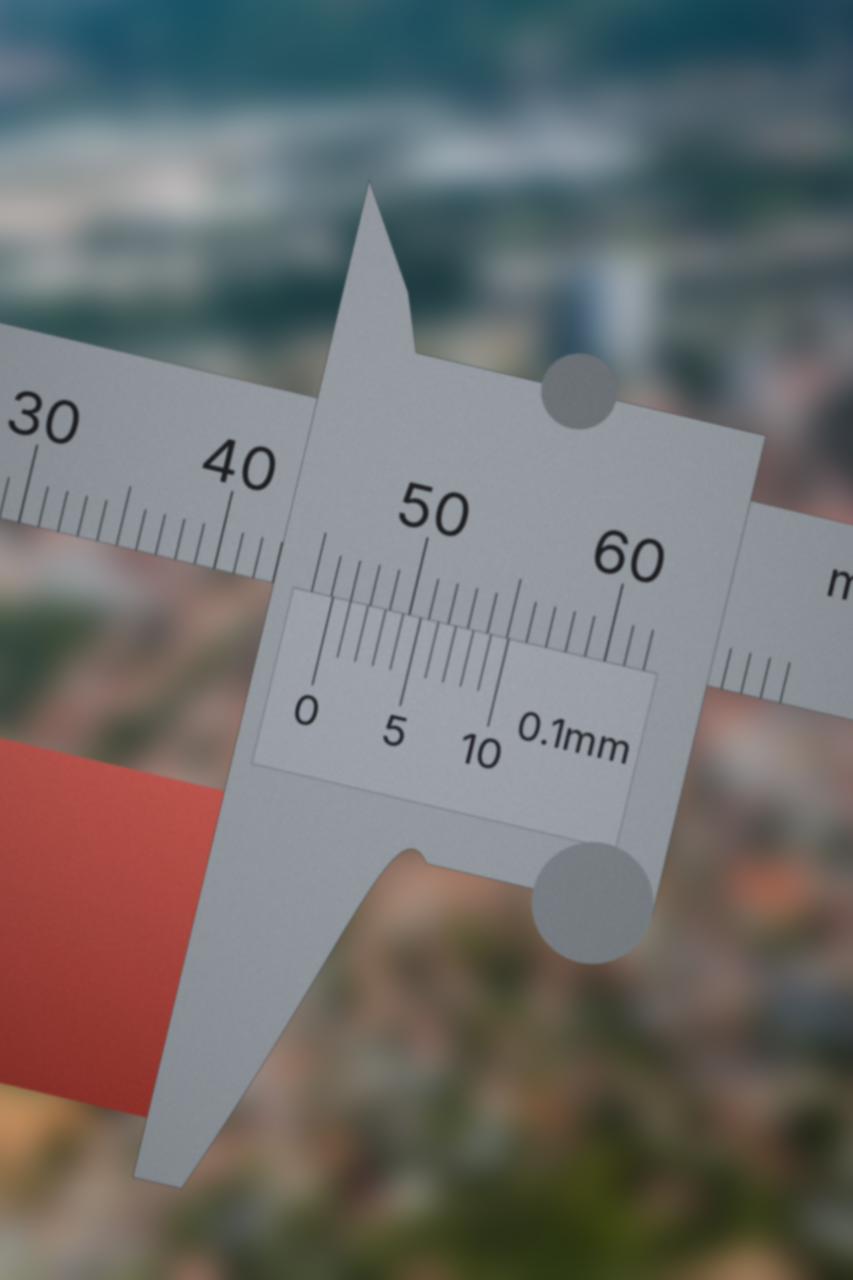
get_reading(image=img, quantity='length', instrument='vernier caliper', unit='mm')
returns 46.1 mm
